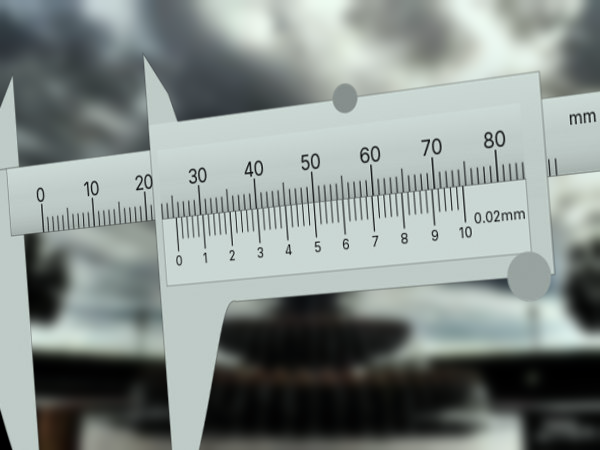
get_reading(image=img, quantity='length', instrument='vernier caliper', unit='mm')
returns 25.5 mm
